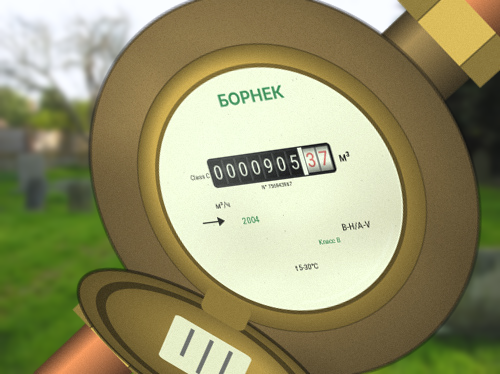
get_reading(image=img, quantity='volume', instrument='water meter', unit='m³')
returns 905.37 m³
